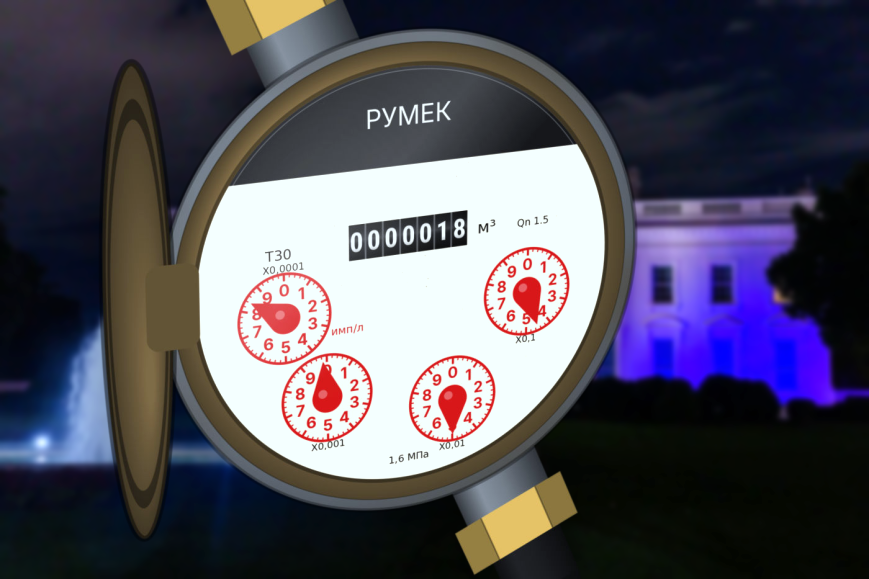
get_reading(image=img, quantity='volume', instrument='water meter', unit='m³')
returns 18.4498 m³
